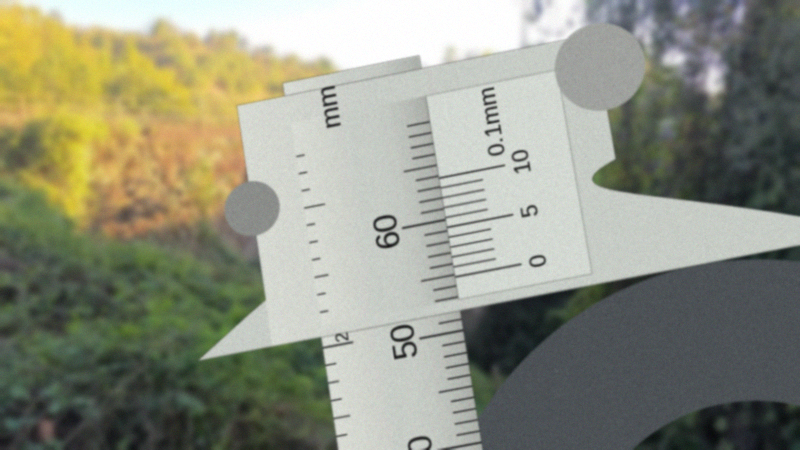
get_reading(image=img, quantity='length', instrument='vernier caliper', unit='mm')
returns 54.8 mm
